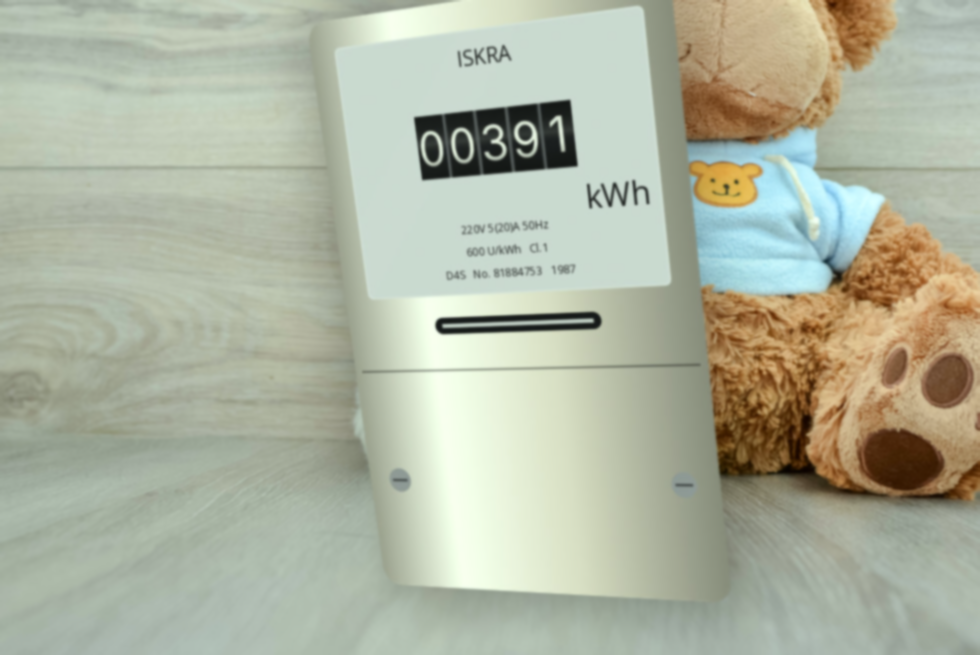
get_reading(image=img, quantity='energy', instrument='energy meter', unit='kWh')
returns 391 kWh
